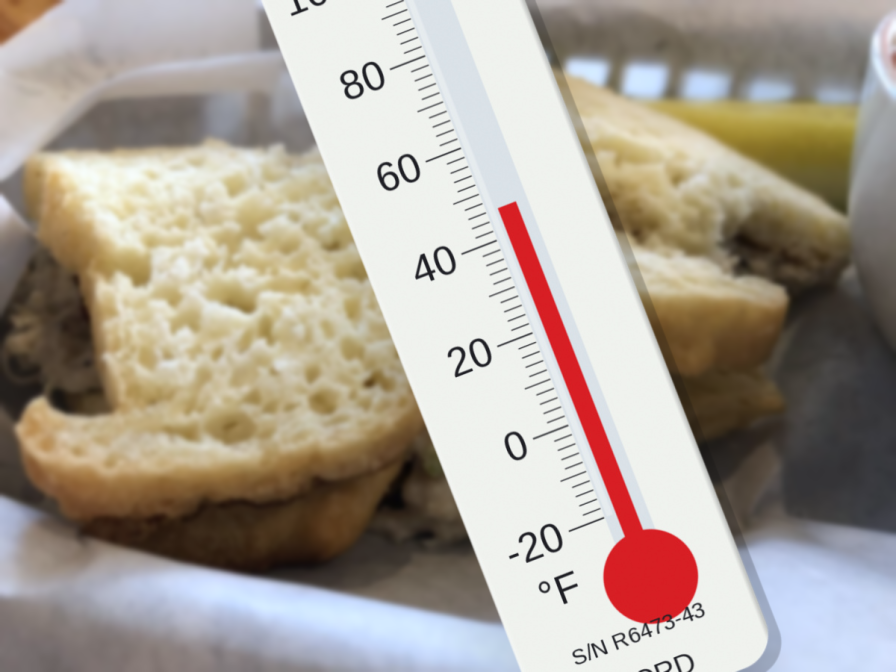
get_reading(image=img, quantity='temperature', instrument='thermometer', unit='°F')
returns 46 °F
